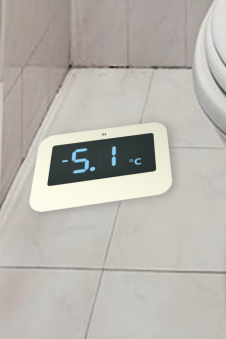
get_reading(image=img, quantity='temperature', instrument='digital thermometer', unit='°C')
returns -5.1 °C
